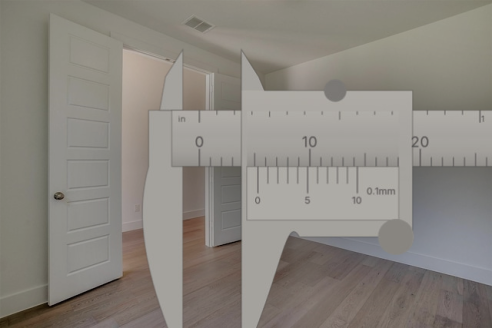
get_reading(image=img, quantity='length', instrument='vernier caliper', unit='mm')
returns 5.3 mm
